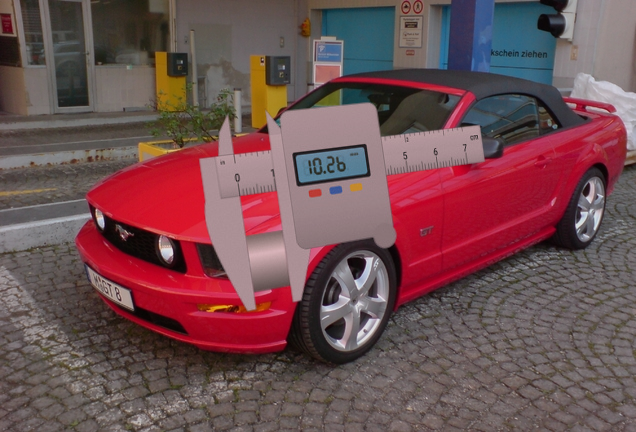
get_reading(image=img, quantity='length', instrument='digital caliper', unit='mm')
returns 10.26 mm
